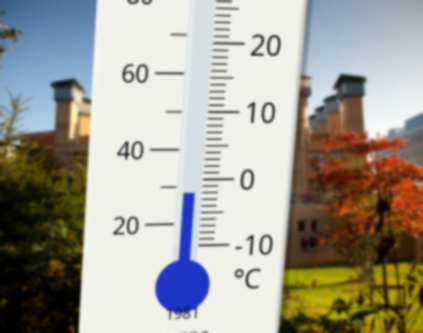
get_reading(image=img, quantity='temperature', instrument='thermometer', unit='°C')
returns -2 °C
